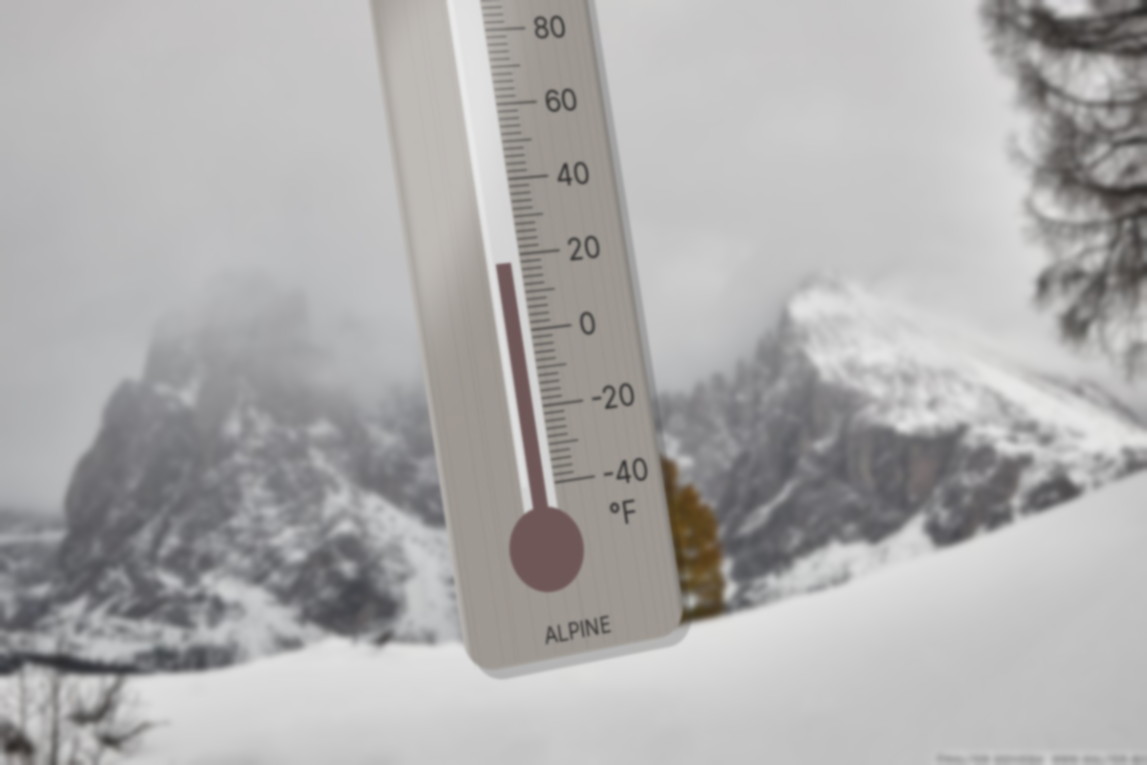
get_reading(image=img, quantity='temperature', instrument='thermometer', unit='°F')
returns 18 °F
